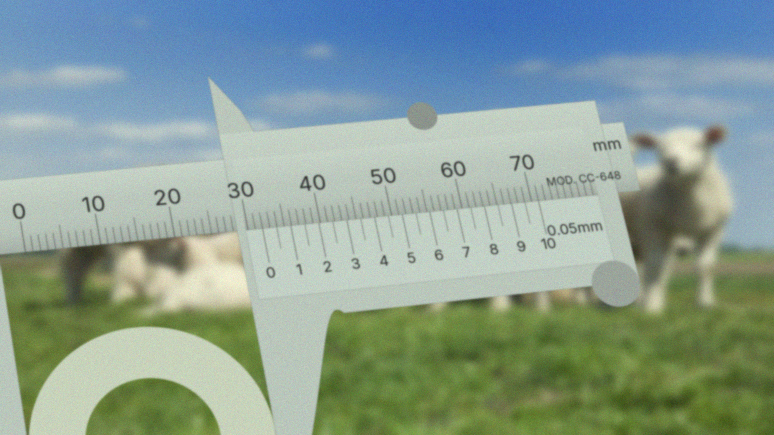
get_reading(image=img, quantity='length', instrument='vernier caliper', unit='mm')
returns 32.0 mm
